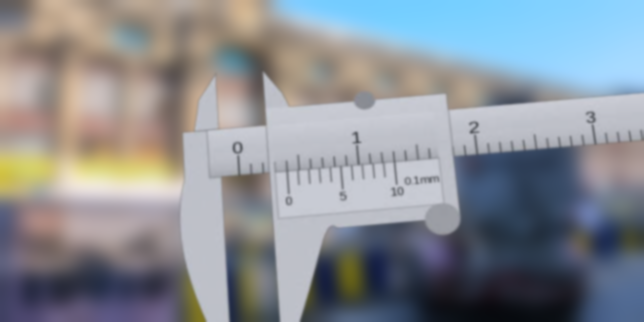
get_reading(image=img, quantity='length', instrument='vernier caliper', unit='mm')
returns 4.0 mm
